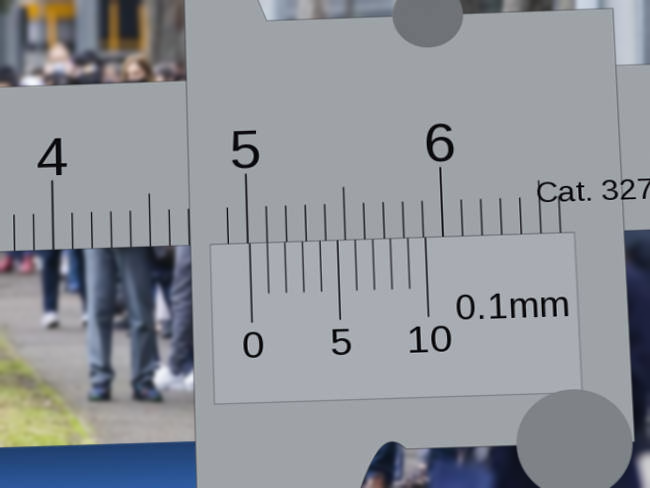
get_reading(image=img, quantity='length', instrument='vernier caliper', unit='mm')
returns 50.1 mm
